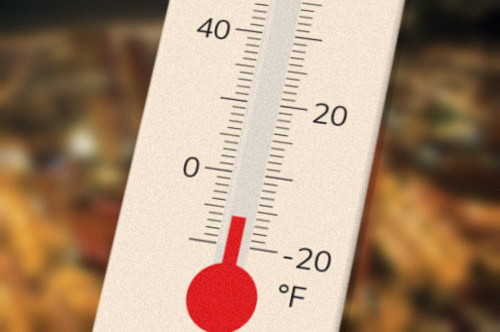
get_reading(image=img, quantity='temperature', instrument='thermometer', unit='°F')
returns -12 °F
